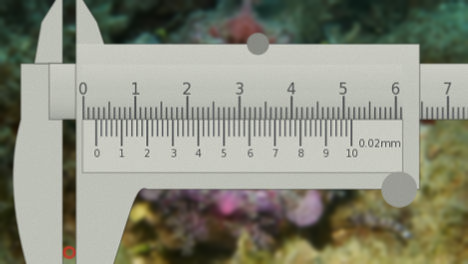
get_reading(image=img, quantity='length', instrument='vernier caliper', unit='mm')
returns 2.5 mm
